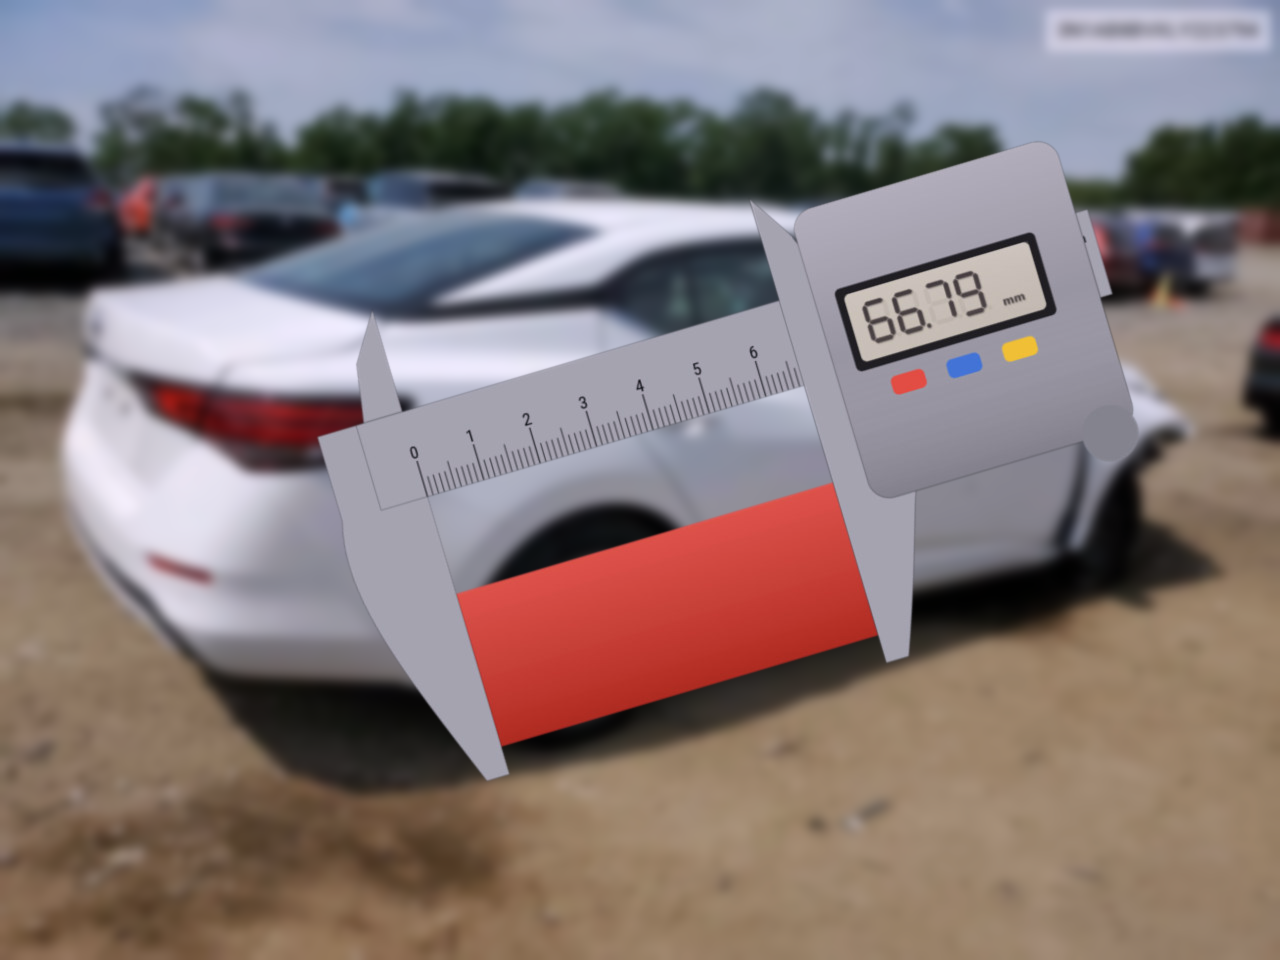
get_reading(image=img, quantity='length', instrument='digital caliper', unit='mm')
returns 66.79 mm
